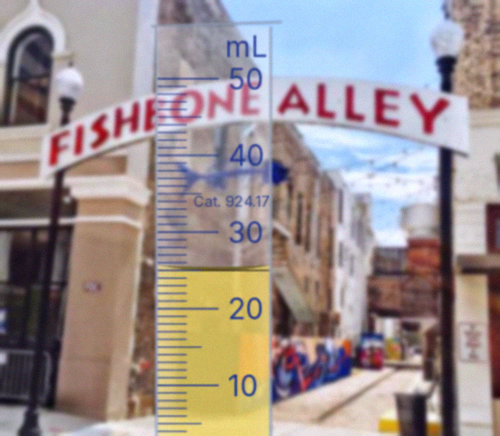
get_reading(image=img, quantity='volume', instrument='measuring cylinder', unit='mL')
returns 25 mL
